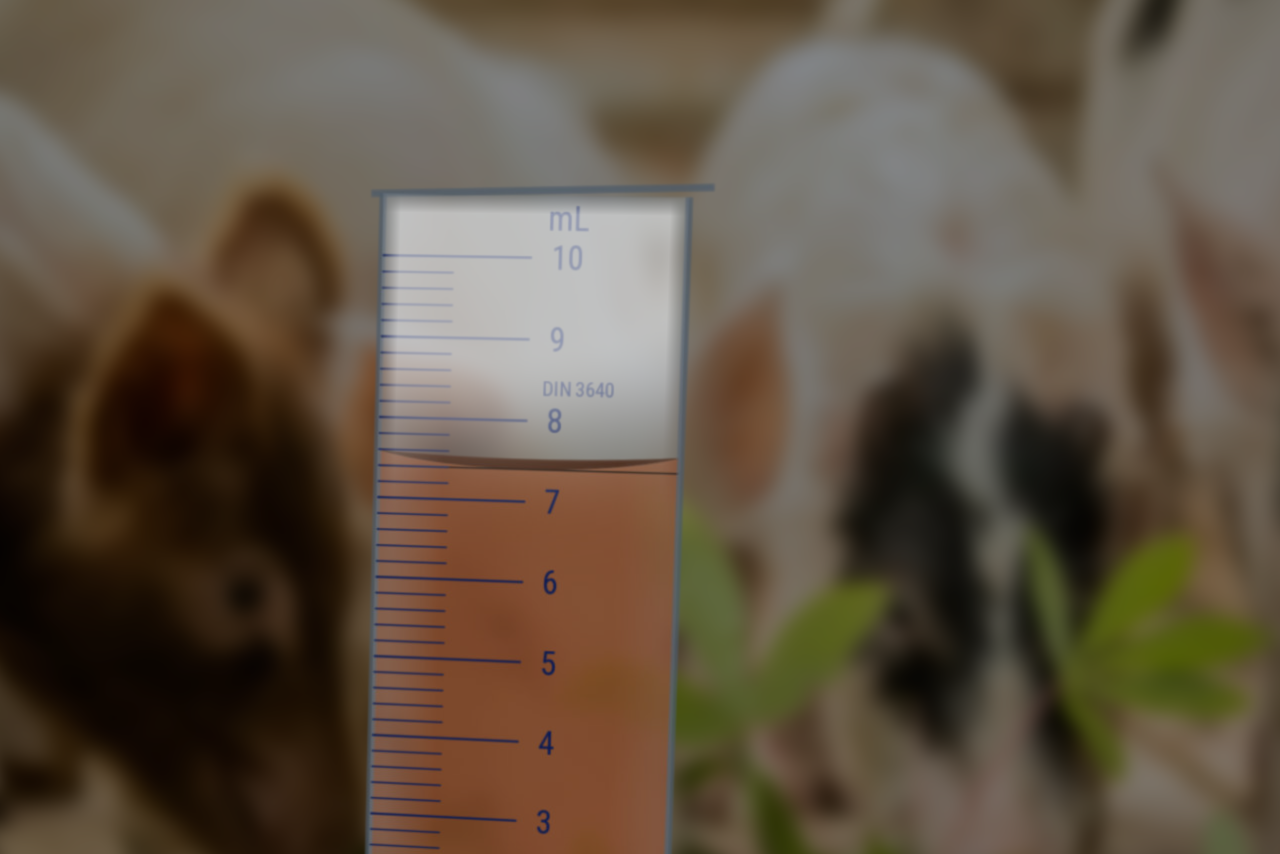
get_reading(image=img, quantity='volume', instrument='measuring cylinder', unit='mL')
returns 7.4 mL
